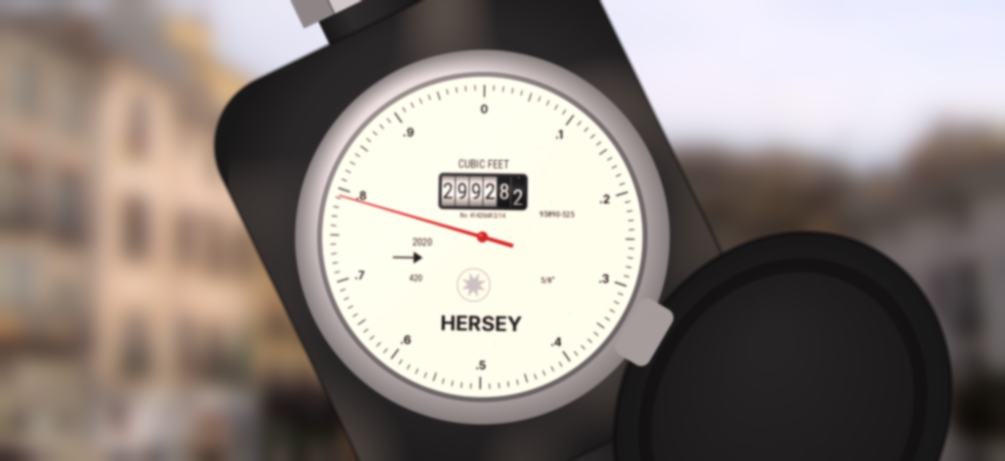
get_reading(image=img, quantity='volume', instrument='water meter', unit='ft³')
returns 299281.79 ft³
